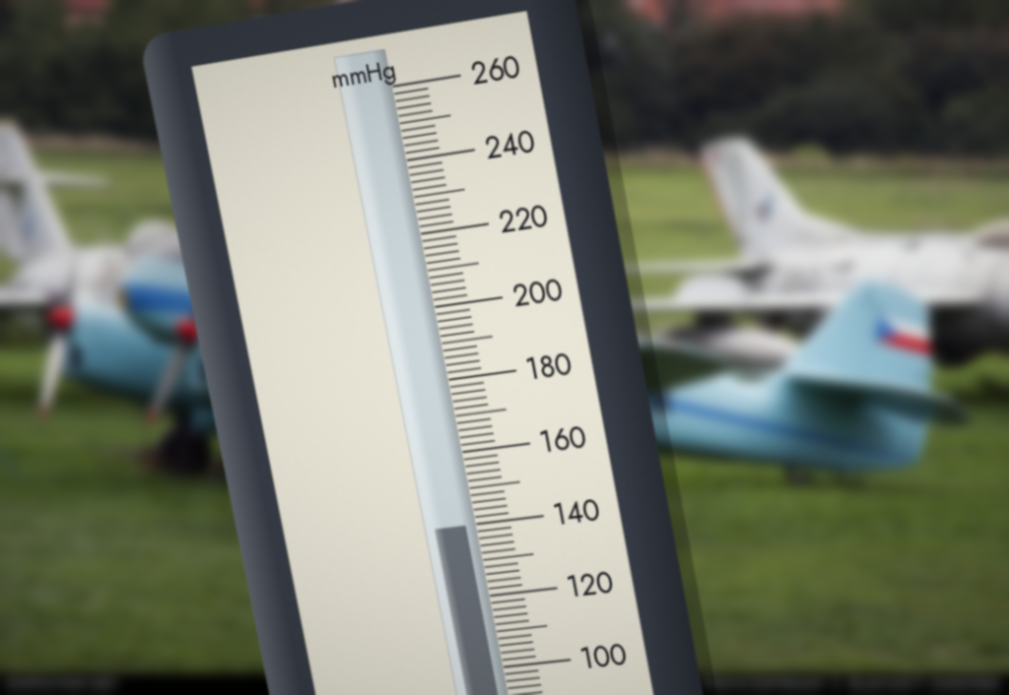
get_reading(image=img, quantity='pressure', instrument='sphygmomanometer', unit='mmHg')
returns 140 mmHg
